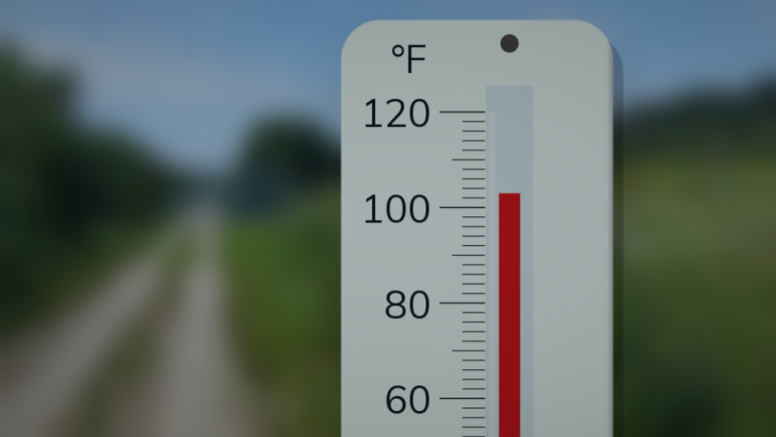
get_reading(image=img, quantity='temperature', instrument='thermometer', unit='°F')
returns 103 °F
